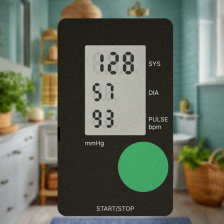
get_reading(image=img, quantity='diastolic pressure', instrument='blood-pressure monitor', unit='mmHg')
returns 57 mmHg
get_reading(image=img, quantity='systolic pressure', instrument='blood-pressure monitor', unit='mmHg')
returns 128 mmHg
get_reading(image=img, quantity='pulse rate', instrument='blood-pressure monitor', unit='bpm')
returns 93 bpm
